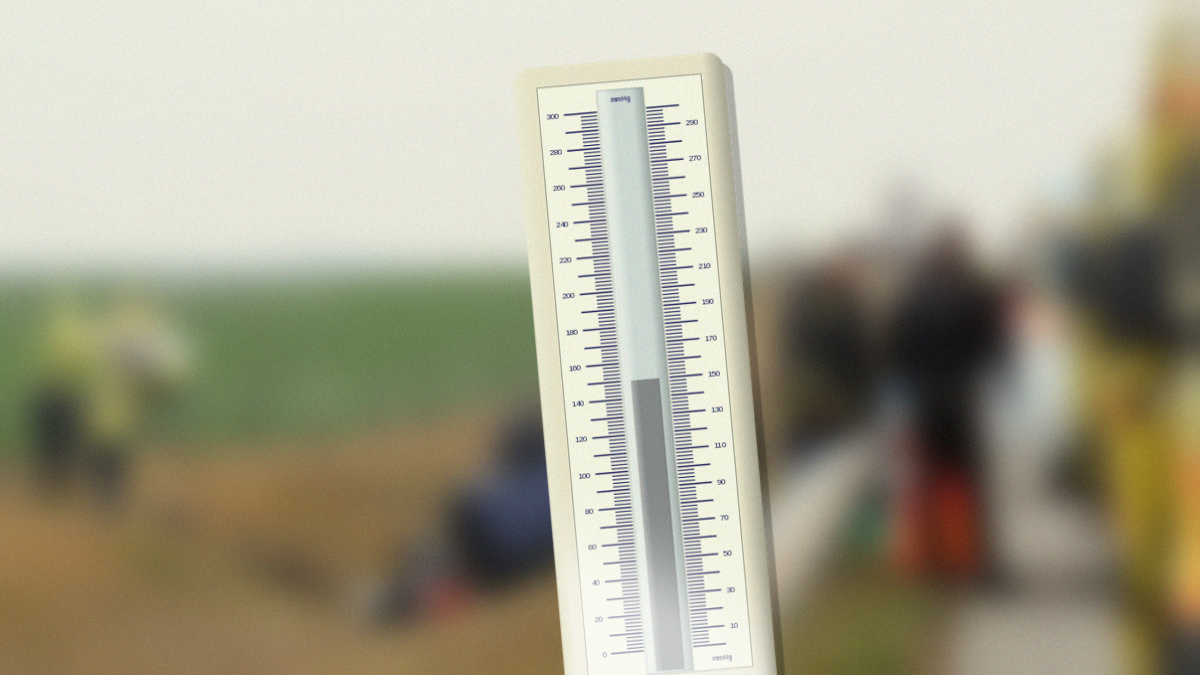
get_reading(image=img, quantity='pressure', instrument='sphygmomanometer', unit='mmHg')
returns 150 mmHg
